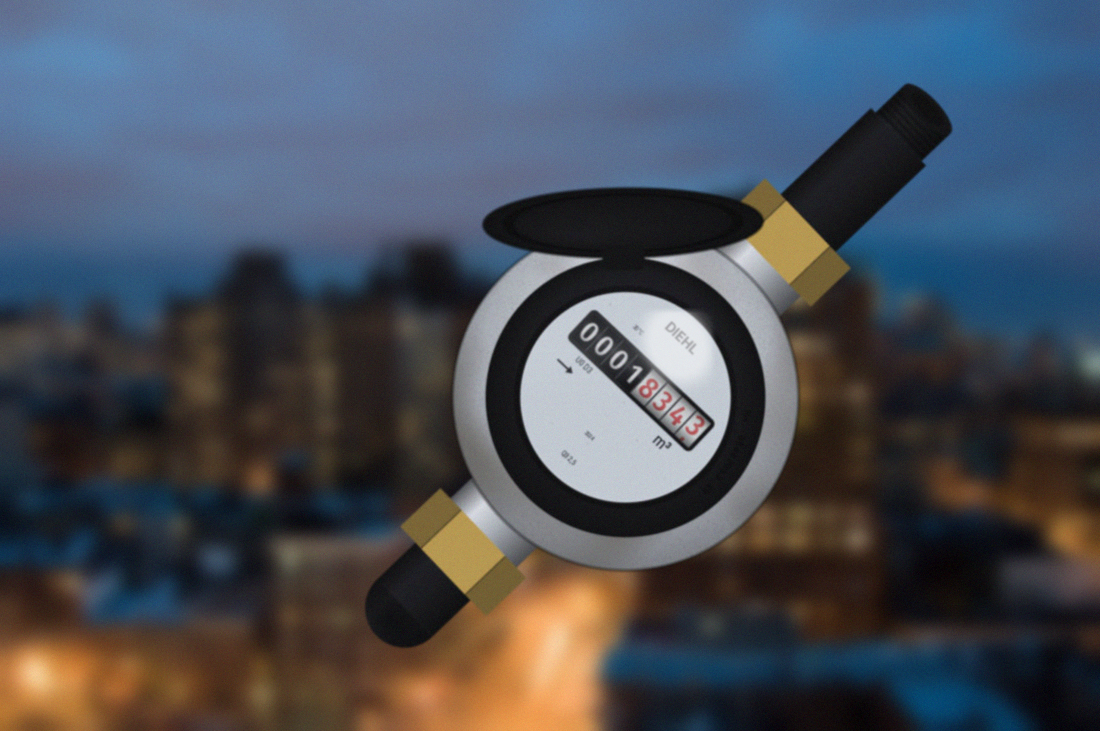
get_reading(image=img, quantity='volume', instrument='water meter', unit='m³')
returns 1.8343 m³
